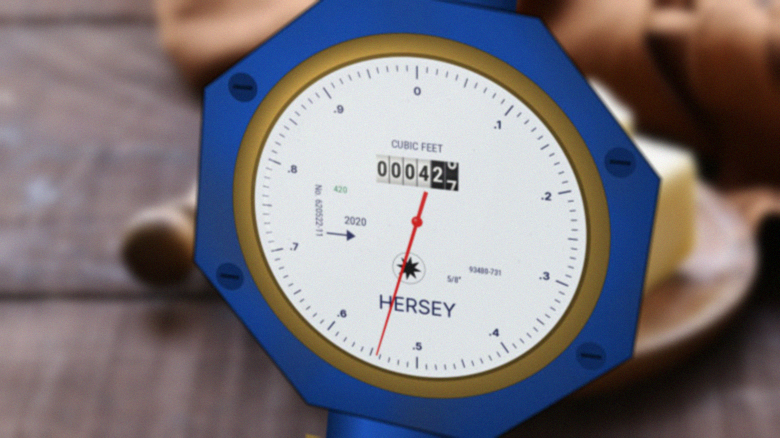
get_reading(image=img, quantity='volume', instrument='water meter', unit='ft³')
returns 426.54 ft³
